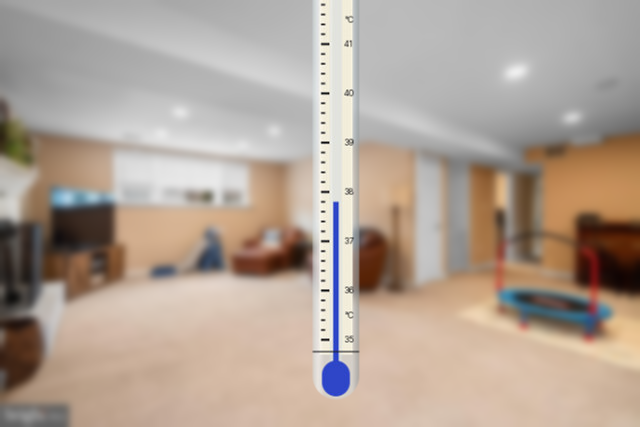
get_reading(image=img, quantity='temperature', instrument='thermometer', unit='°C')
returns 37.8 °C
